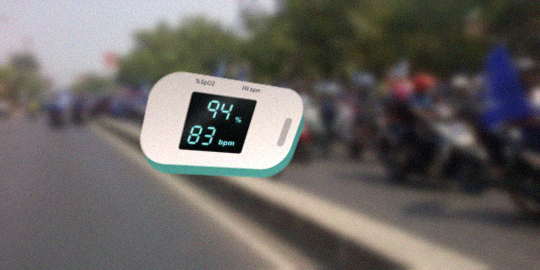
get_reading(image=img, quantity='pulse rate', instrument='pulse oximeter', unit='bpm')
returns 83 bpm
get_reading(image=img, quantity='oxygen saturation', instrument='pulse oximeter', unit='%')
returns 94 %
